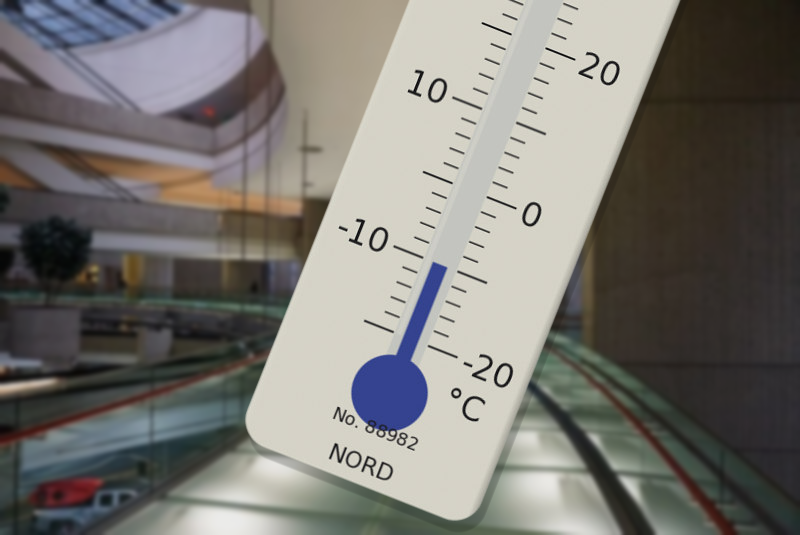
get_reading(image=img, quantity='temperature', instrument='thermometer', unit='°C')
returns -10 °C
